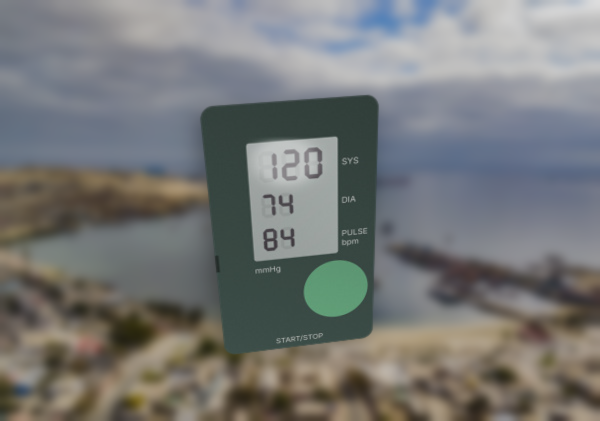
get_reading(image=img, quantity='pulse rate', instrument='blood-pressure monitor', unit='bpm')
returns 84 bpm
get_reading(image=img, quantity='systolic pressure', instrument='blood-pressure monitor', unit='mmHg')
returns 120 mmHg
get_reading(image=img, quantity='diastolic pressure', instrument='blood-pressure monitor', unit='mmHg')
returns 74 mmHg
